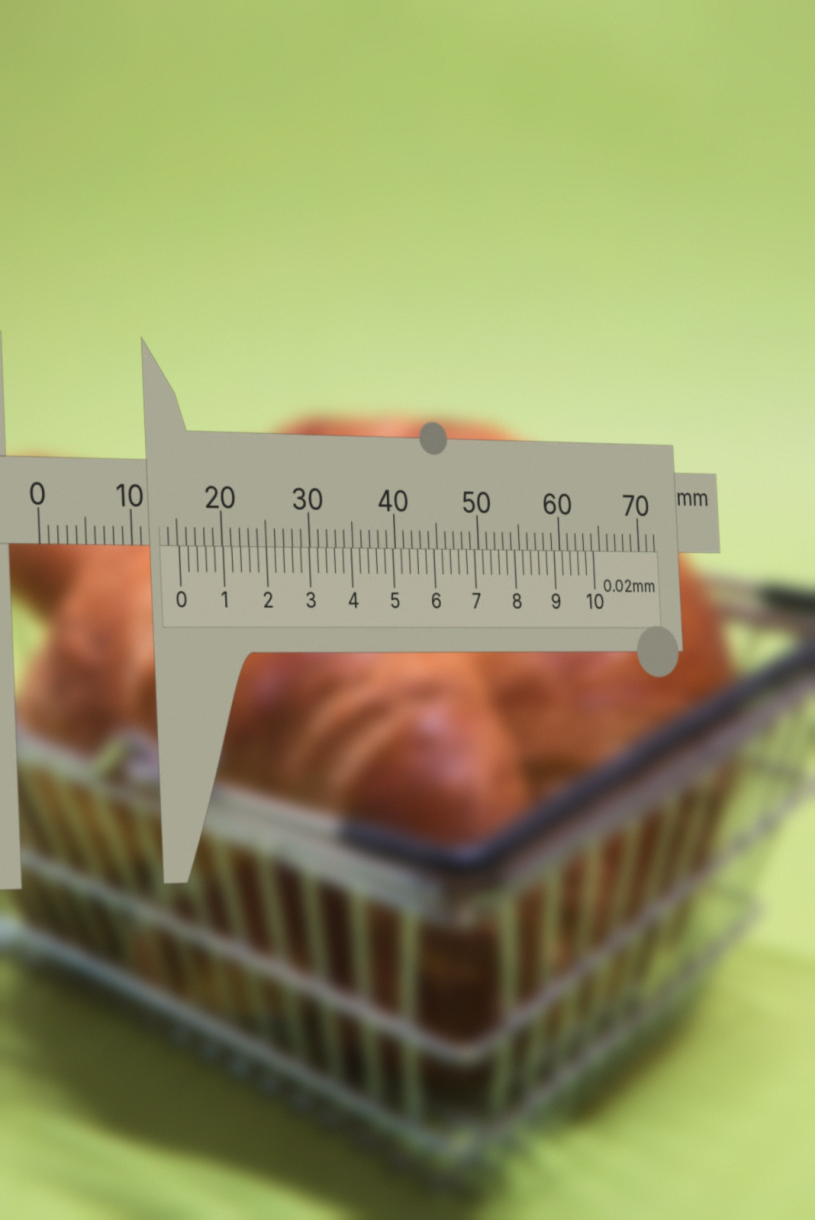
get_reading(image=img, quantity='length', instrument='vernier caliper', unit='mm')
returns 15.2 mm
